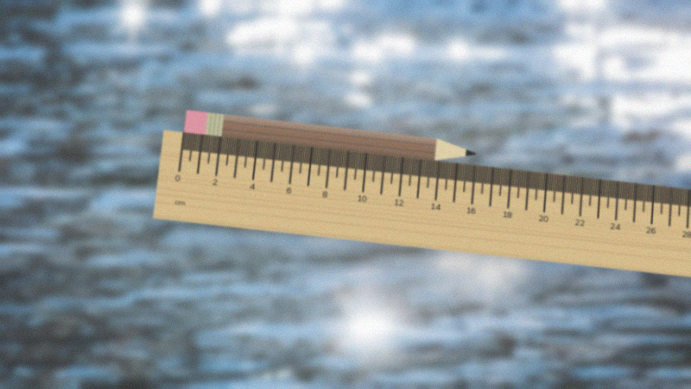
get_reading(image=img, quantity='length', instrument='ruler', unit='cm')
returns 16 cm
